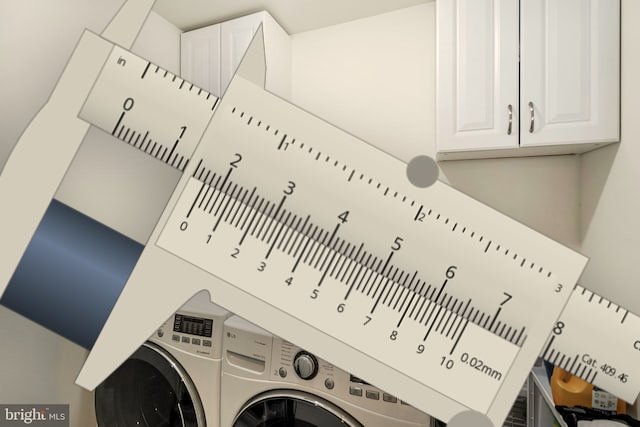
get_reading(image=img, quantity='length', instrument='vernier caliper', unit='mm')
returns 17.2 mm
